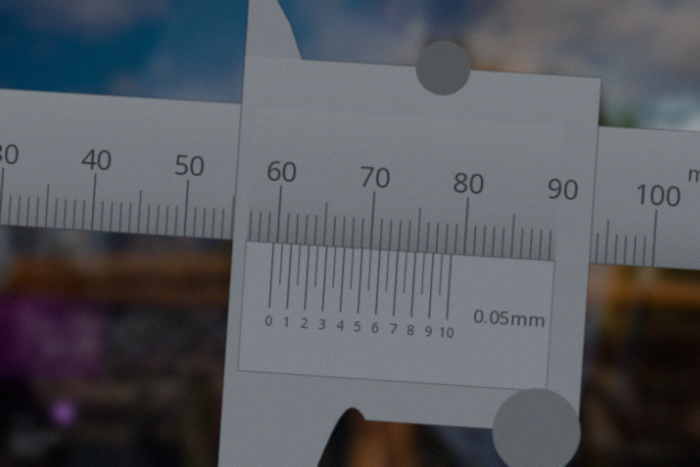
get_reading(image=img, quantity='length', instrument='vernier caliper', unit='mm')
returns 59.6 mm
